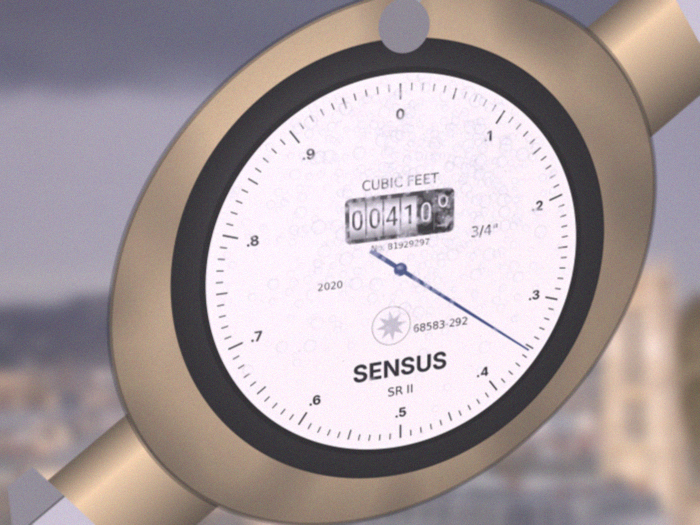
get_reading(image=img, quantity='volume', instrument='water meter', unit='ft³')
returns 4106.35 ft³
